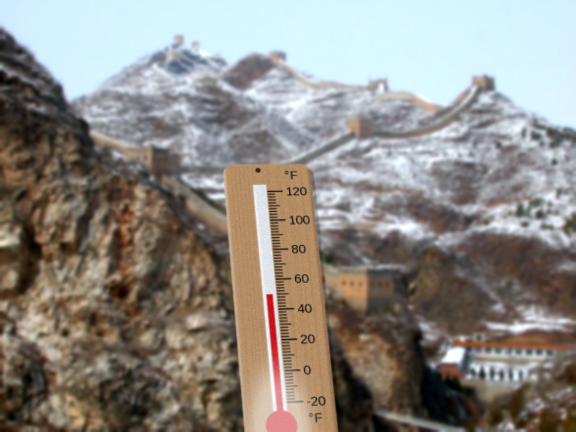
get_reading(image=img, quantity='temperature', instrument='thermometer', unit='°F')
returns 50 °F
